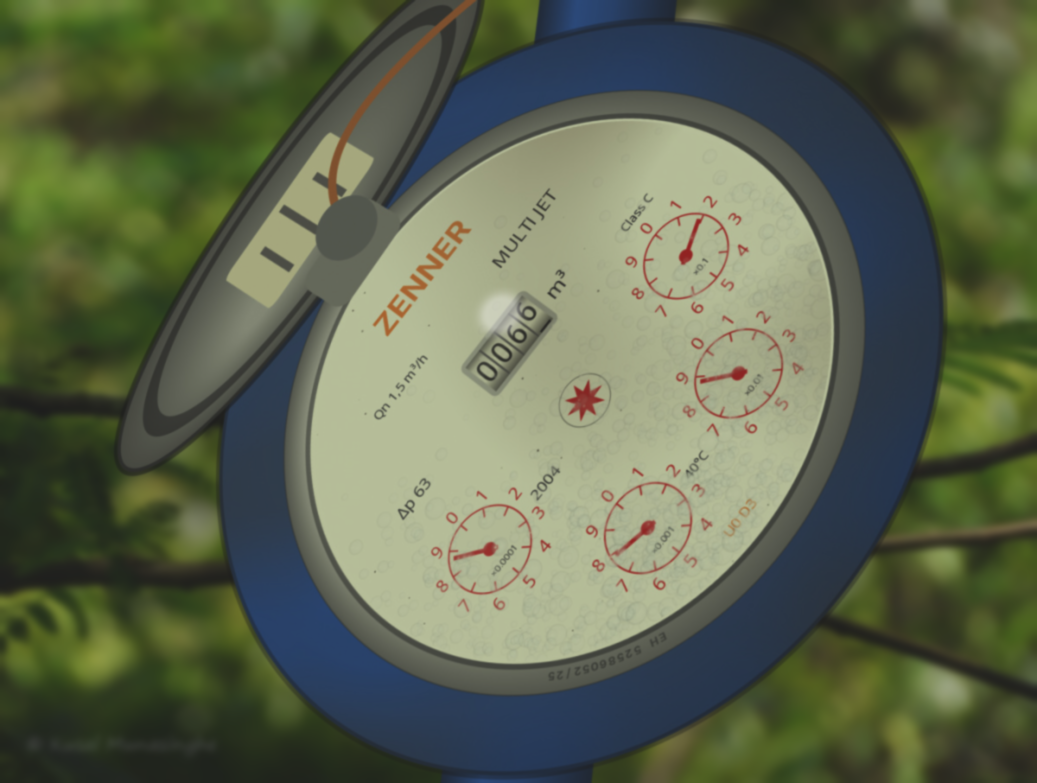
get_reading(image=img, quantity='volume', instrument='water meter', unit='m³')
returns 66.1878 m³
